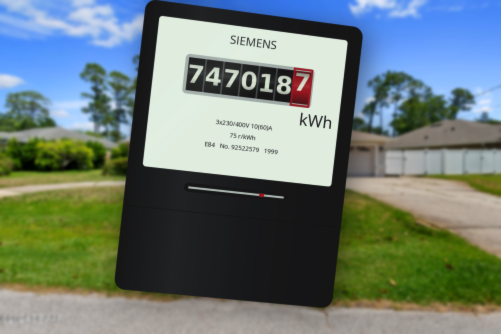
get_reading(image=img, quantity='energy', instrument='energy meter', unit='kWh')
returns 747018.7 kWh
